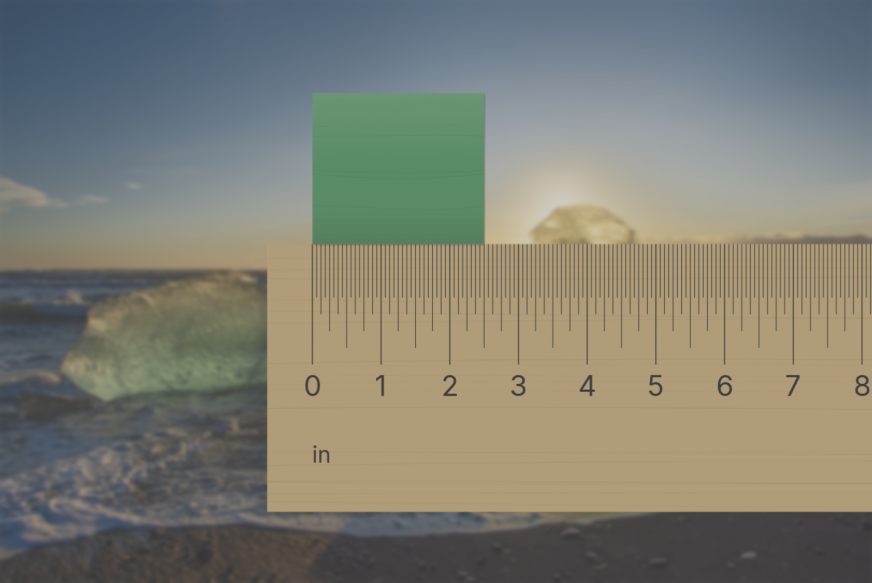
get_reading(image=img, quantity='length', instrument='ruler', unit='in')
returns 2.5 in
